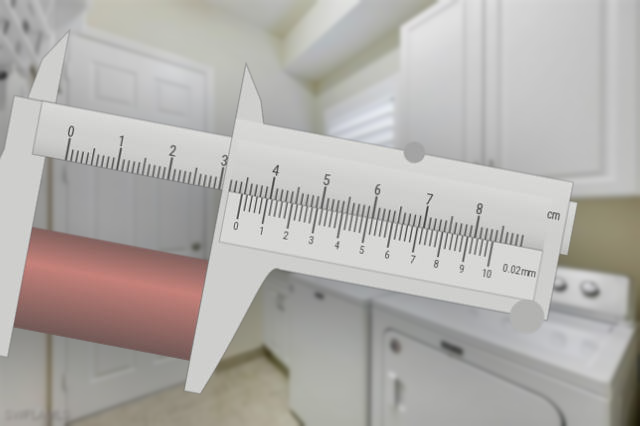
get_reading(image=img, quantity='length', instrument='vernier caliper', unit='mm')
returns 34.5 mm
